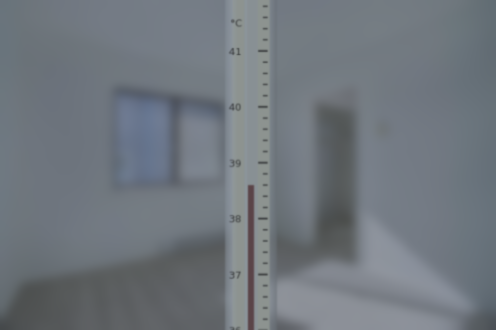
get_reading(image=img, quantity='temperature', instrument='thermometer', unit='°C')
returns 38.6 °C
